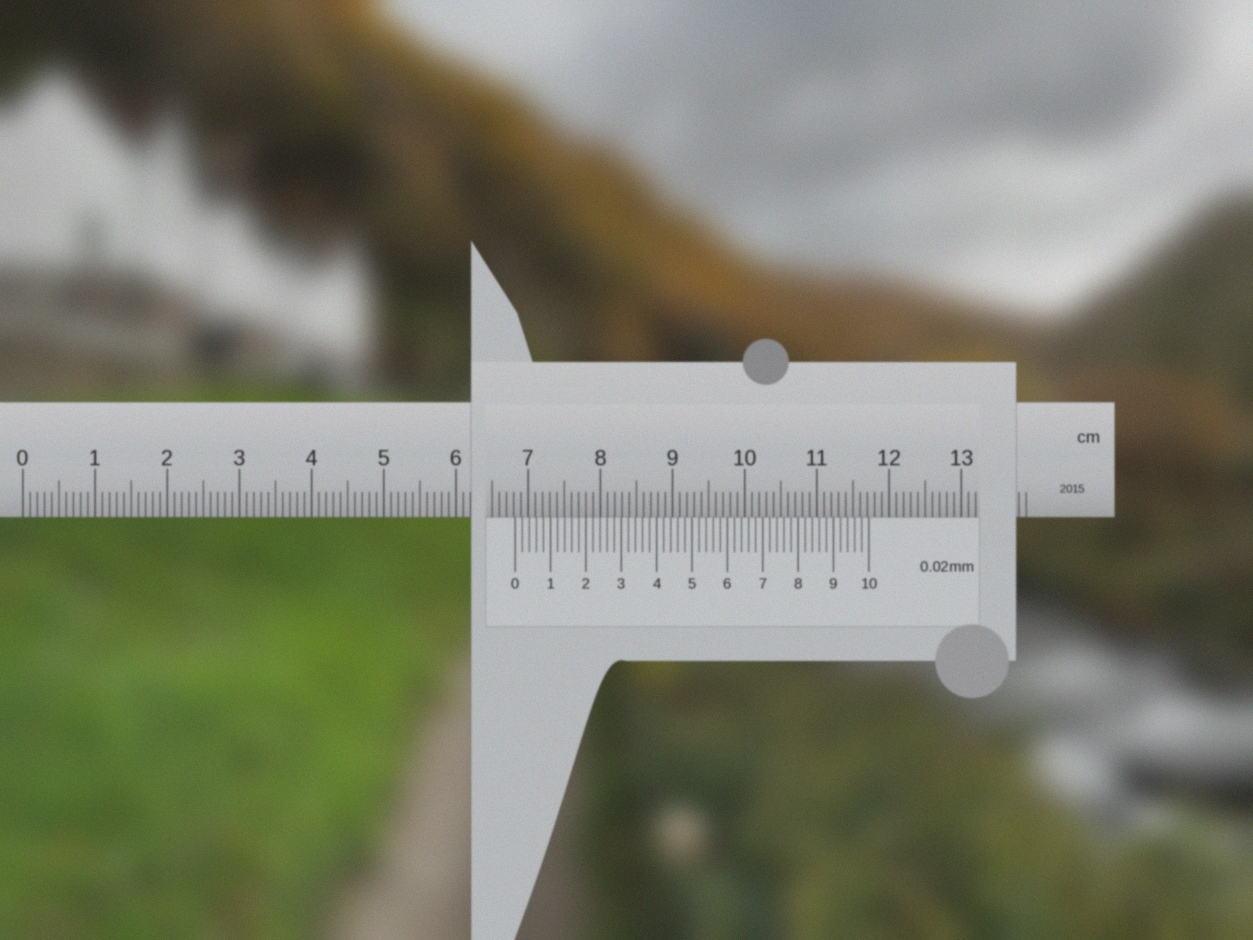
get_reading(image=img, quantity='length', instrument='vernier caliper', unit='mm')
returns 68.2 mm
